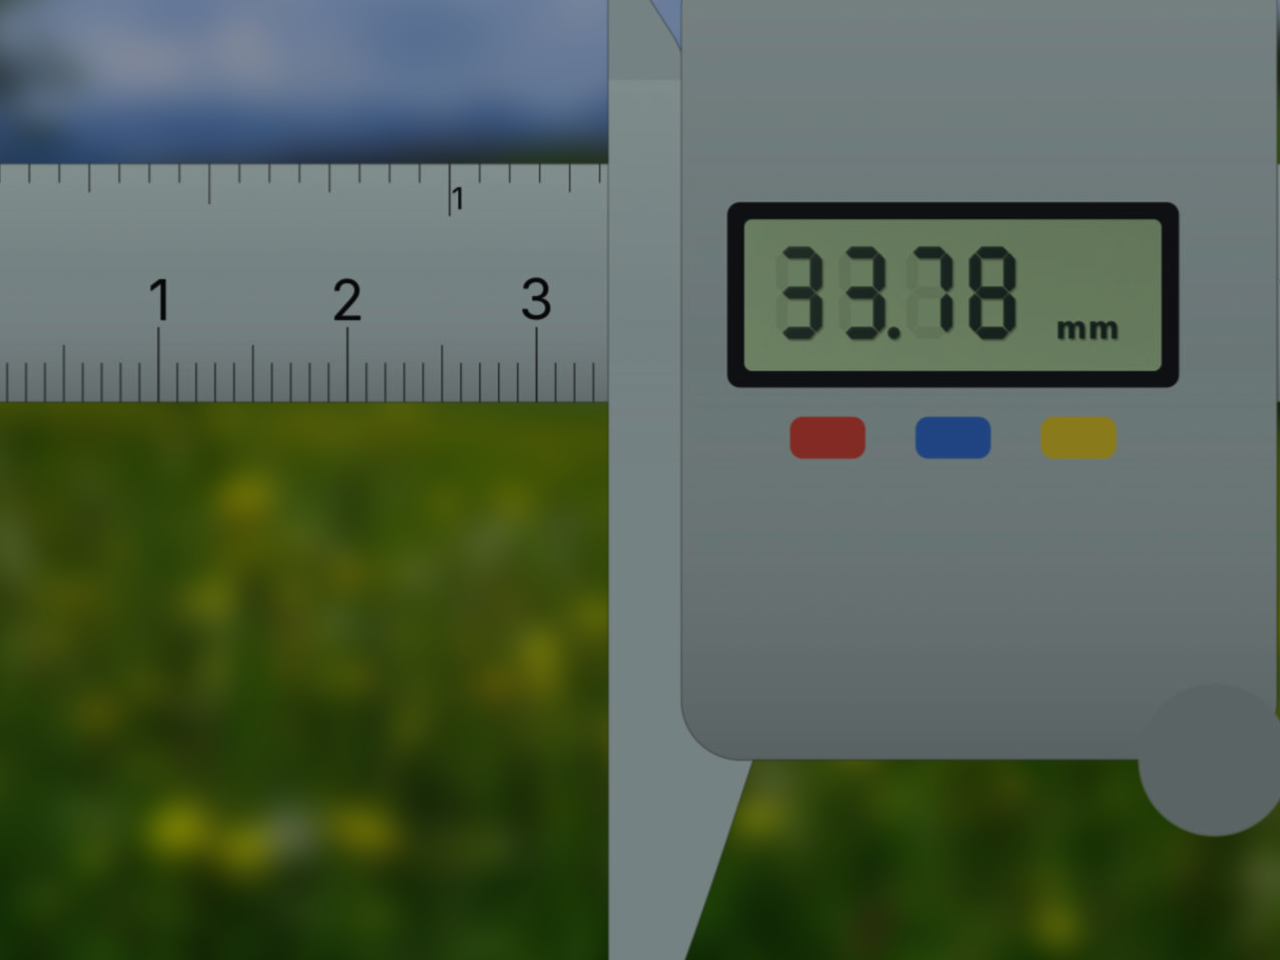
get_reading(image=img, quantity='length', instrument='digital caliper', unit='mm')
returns 33.78 mm
